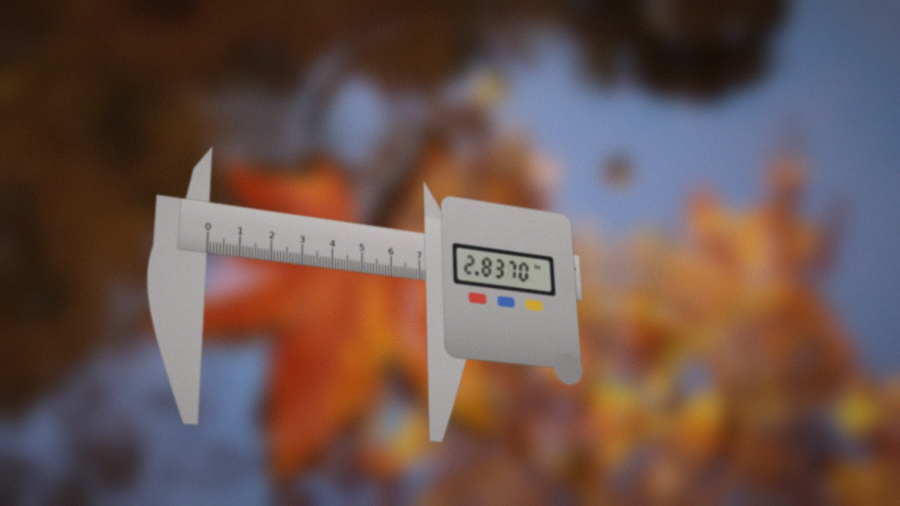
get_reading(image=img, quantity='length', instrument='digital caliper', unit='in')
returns 2.8370 in
